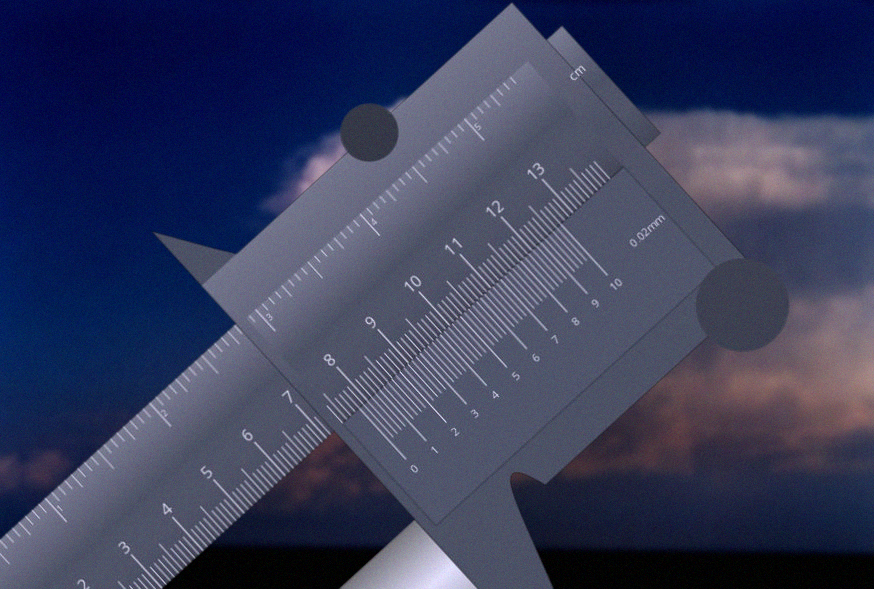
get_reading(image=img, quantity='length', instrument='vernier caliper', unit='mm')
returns 78.0 mm
